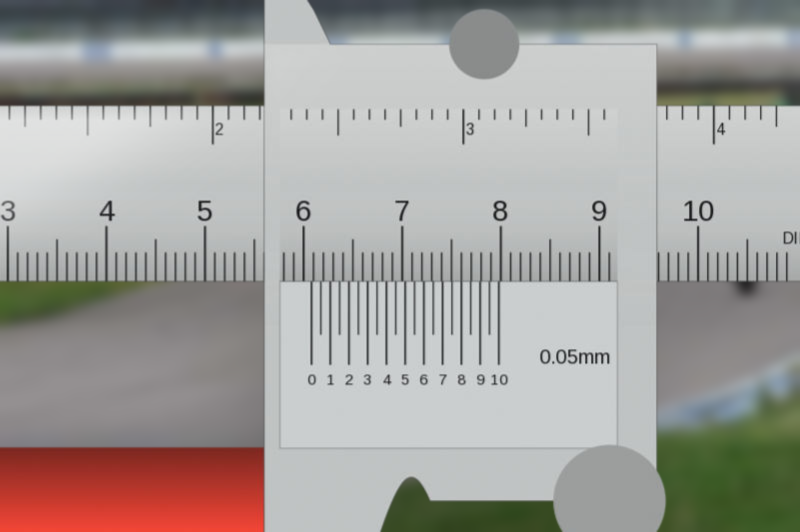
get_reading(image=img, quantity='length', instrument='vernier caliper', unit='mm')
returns 60.8 mm
